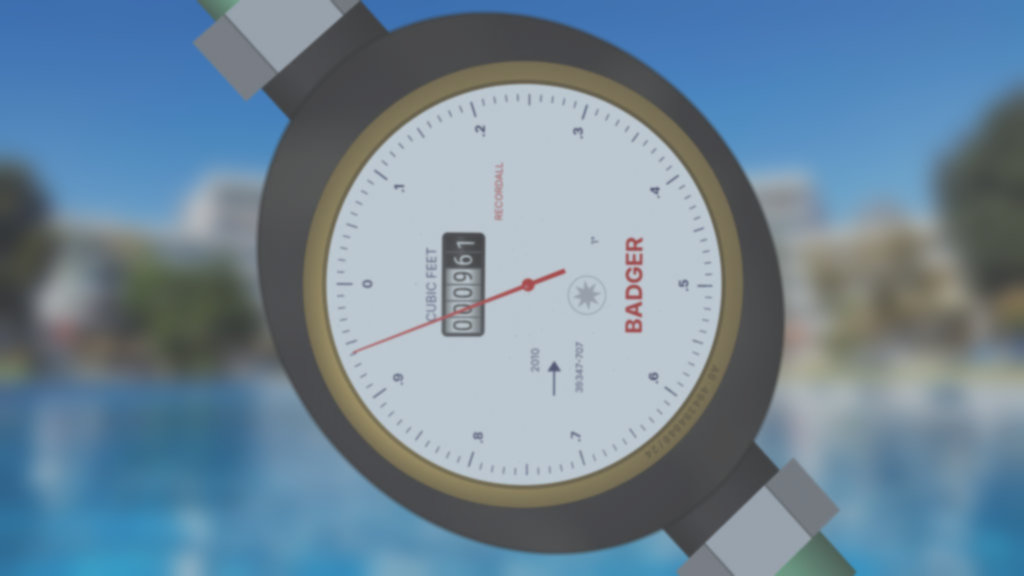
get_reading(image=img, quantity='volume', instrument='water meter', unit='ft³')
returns 960.94 ft³
